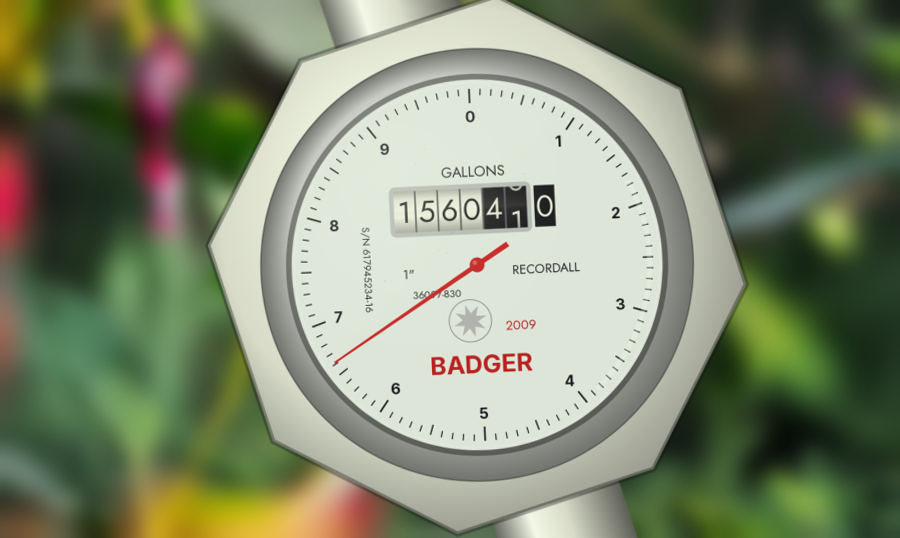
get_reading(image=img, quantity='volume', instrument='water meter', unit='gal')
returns 1560406.6 gal
